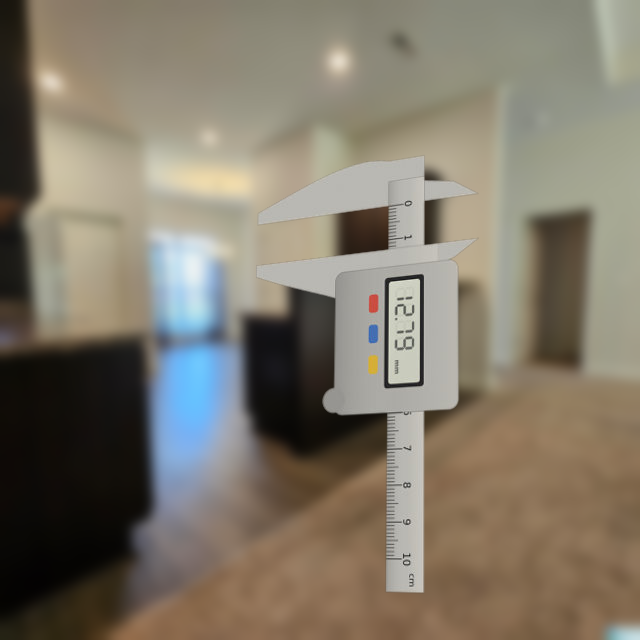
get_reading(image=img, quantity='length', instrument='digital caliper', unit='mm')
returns 12.79 mm
